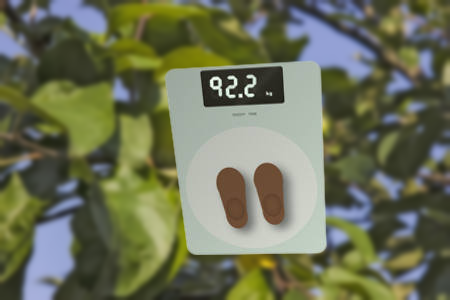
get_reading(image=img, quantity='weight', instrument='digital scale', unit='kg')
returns 92.2 kg
